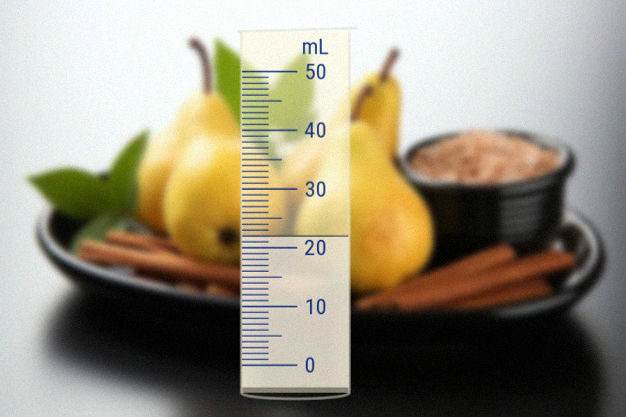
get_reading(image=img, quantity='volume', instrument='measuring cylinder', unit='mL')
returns 22 mL
